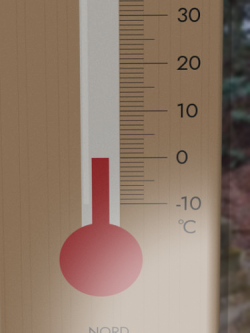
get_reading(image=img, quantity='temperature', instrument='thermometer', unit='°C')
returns 0 °C
